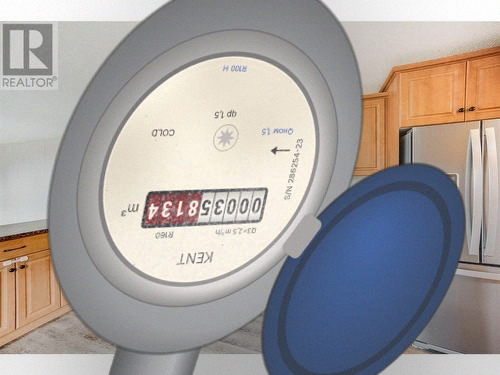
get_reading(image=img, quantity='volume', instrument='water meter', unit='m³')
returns 35.8134 m³
